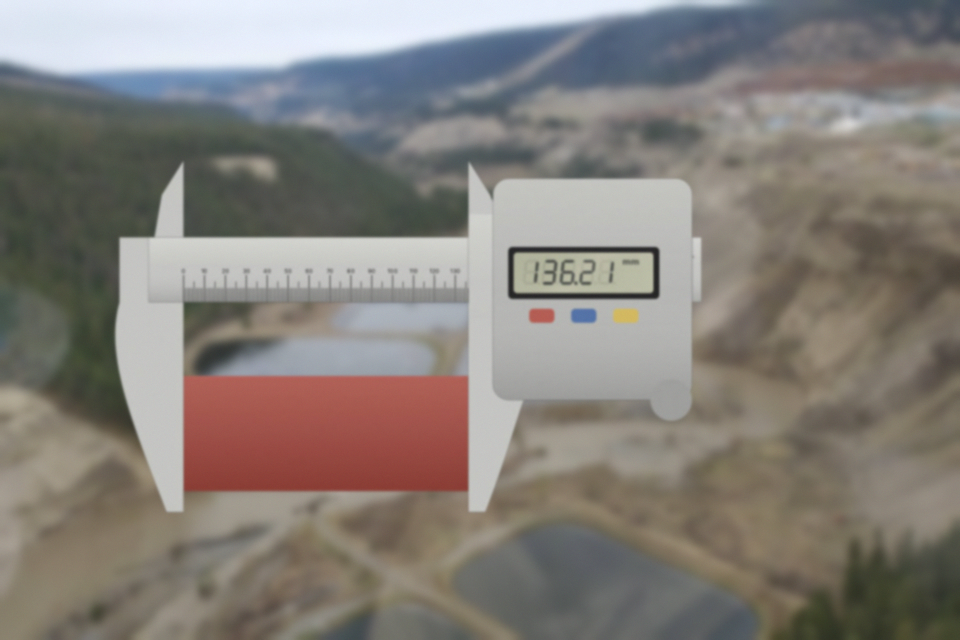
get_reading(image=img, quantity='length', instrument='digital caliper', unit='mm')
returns 136.21 mm
